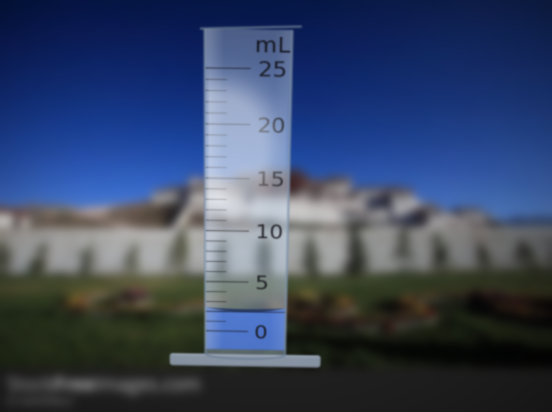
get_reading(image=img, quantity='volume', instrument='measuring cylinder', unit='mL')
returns 2 mL
